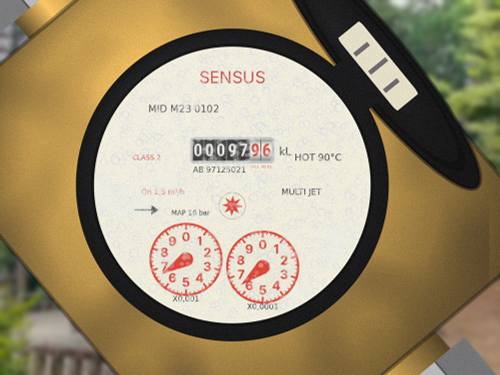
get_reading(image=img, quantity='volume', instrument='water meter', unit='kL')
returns 97.9666 kL
